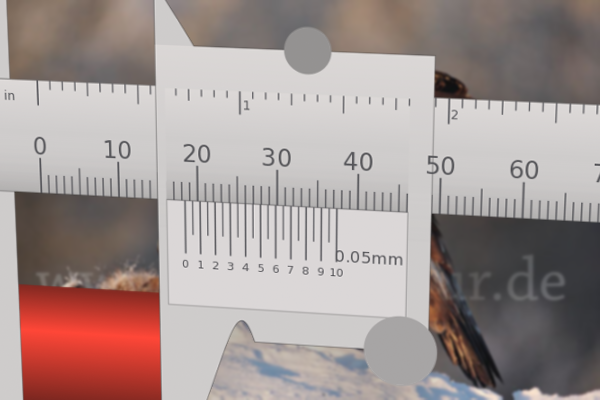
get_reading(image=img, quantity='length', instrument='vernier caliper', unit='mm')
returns 18.4 mm
